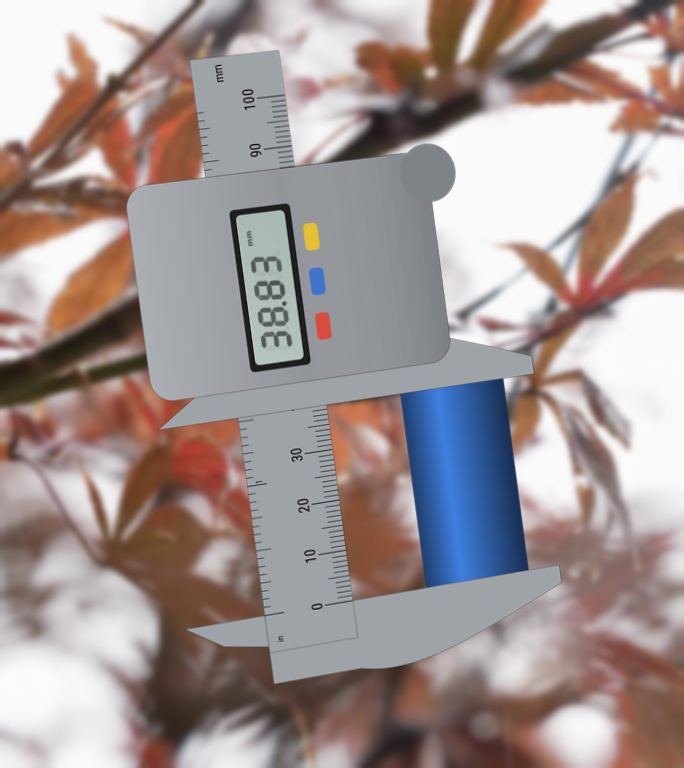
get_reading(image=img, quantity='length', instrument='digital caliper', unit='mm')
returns 38.83 mm
